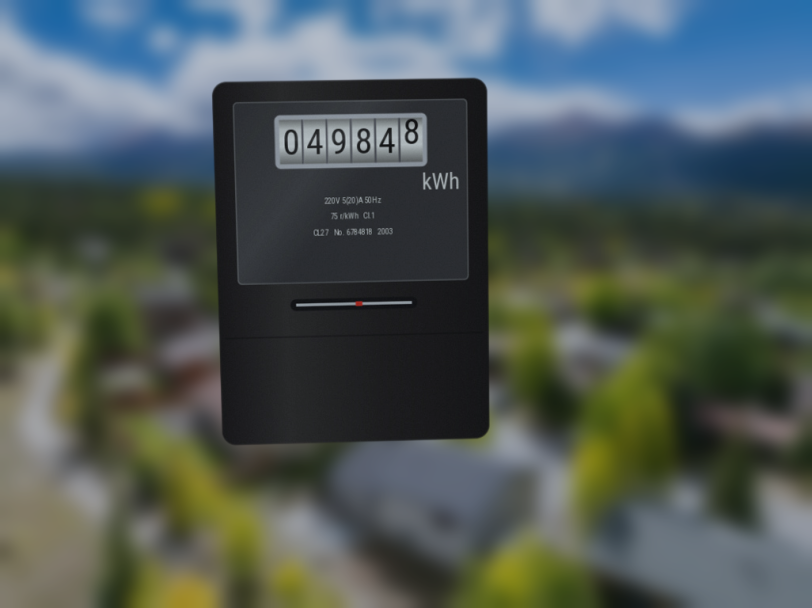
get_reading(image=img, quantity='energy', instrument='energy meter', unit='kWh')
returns 49848 kWh
